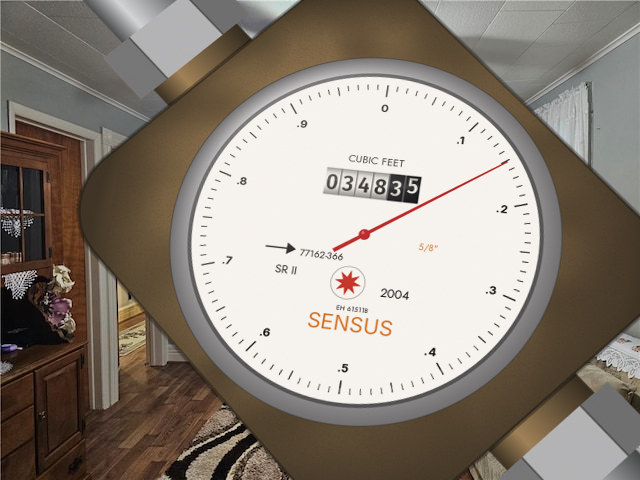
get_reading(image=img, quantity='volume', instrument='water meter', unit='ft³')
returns 34835.15 ft³
